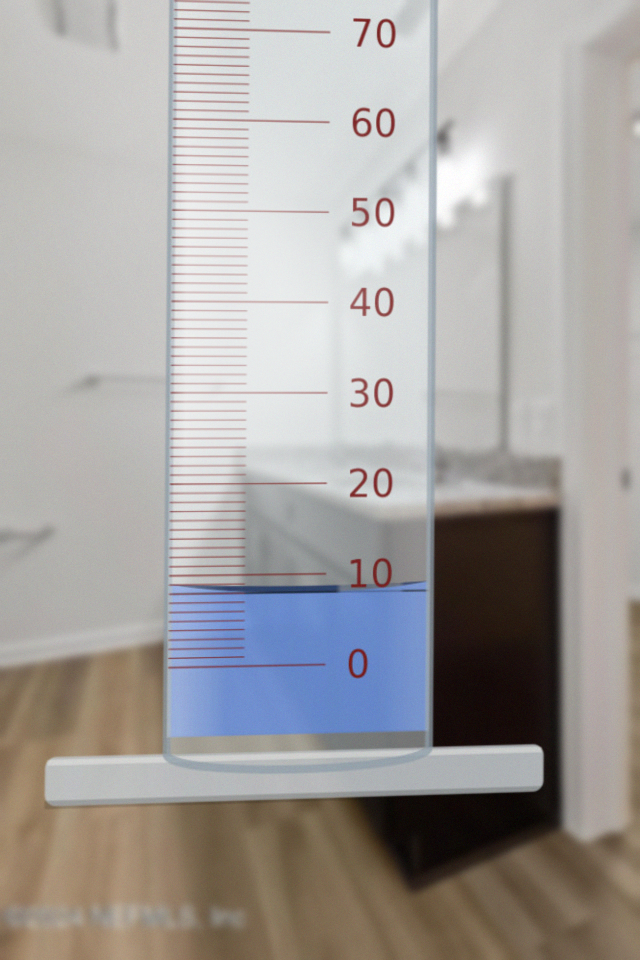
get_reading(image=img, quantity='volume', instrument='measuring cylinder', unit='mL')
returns 8 mL
